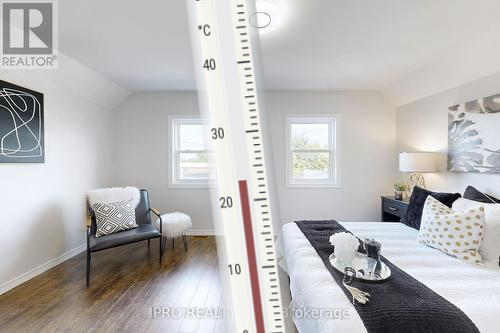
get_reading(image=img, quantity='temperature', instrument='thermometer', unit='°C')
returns 23 °C
